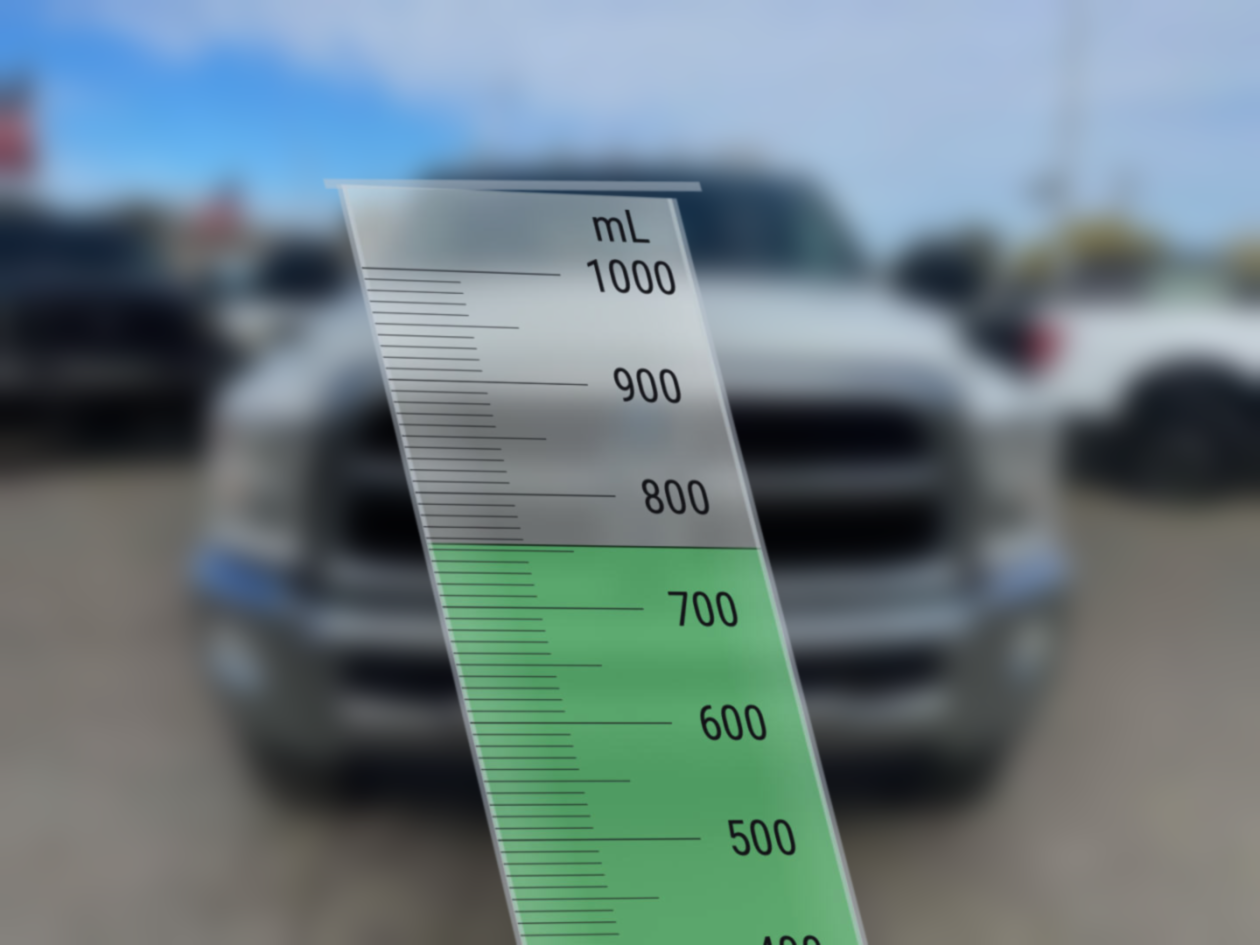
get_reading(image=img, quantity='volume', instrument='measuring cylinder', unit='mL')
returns 755 mL
